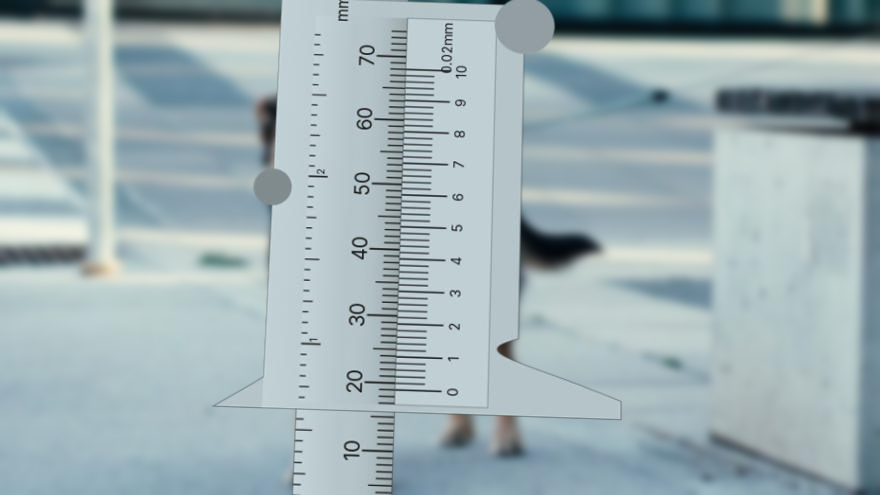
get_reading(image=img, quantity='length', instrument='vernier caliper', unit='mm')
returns 19.0 mm
